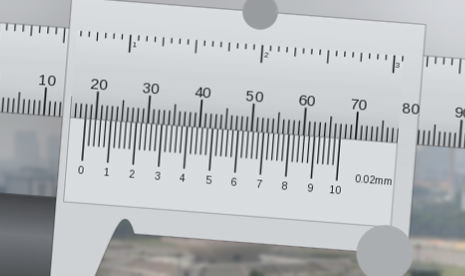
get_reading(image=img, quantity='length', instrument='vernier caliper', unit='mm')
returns 18.0 mm
